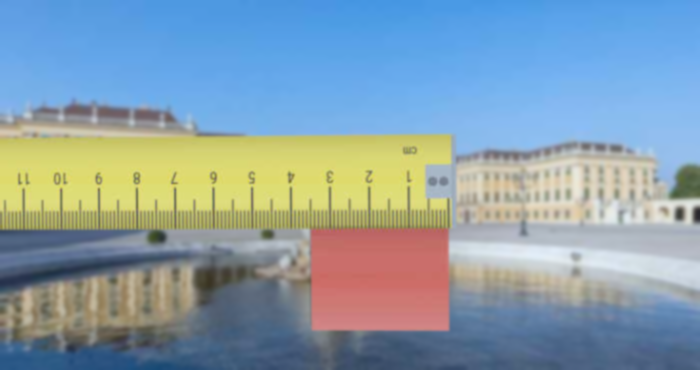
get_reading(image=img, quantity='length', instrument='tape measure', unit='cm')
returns 3.5 cm
